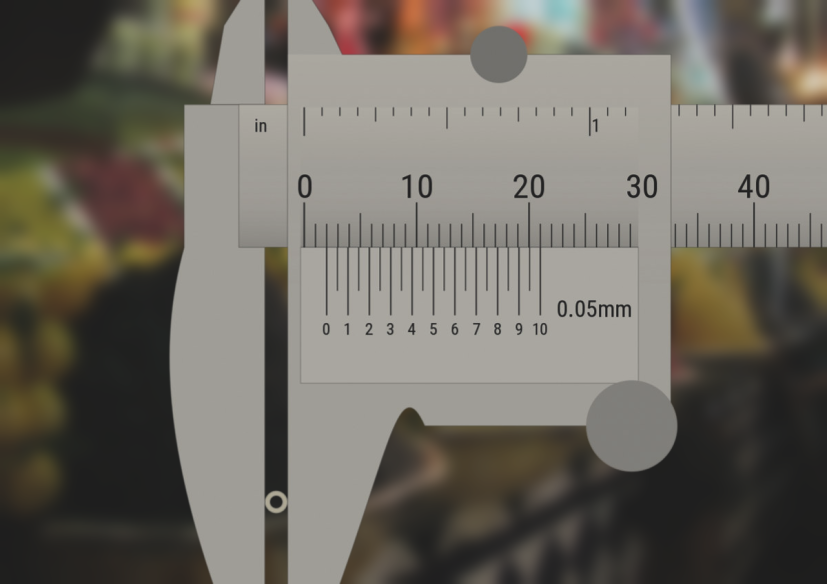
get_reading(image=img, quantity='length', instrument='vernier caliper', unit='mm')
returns 2.0 mm
